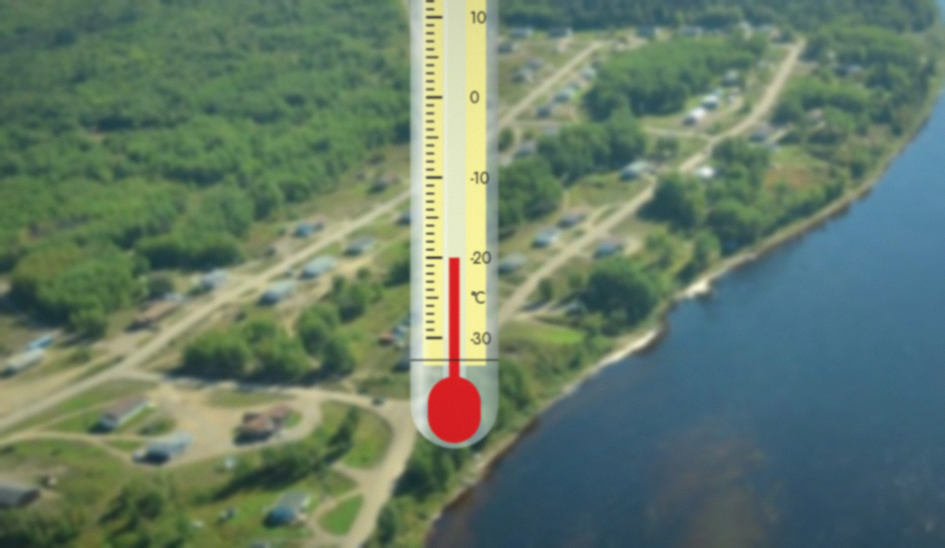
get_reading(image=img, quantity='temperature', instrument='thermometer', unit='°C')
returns -20 °C
